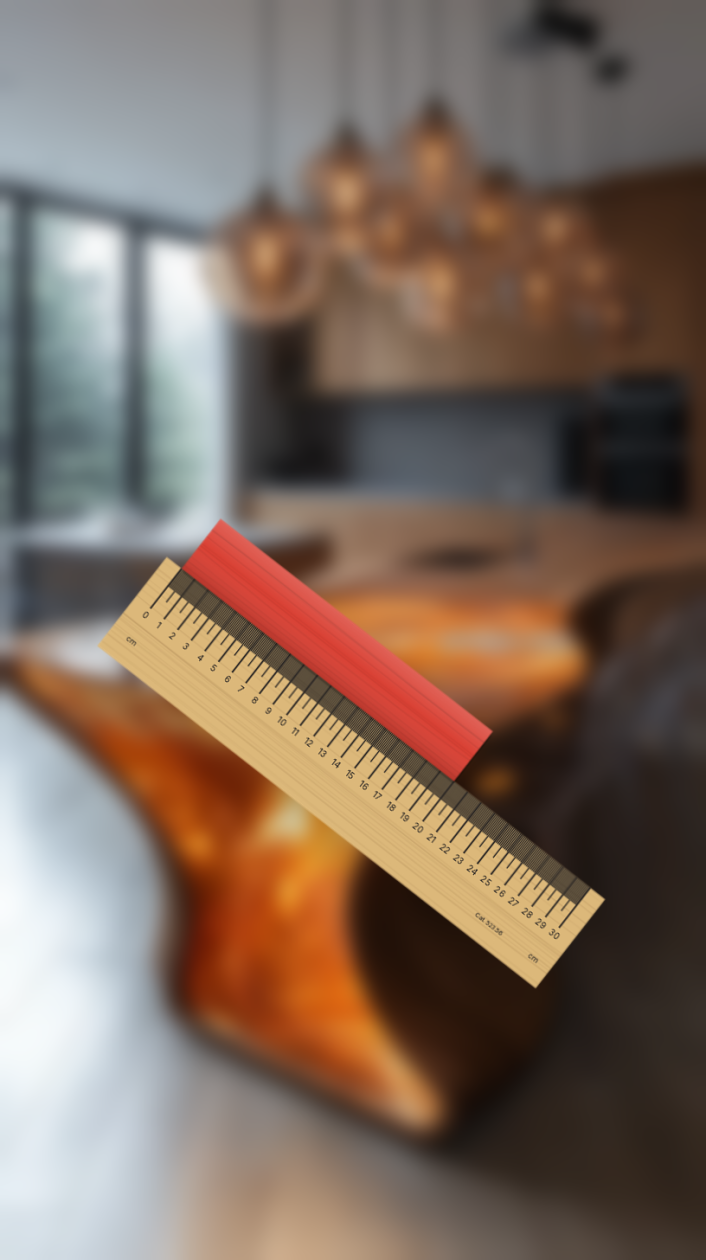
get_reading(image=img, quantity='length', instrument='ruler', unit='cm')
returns 20 cm
